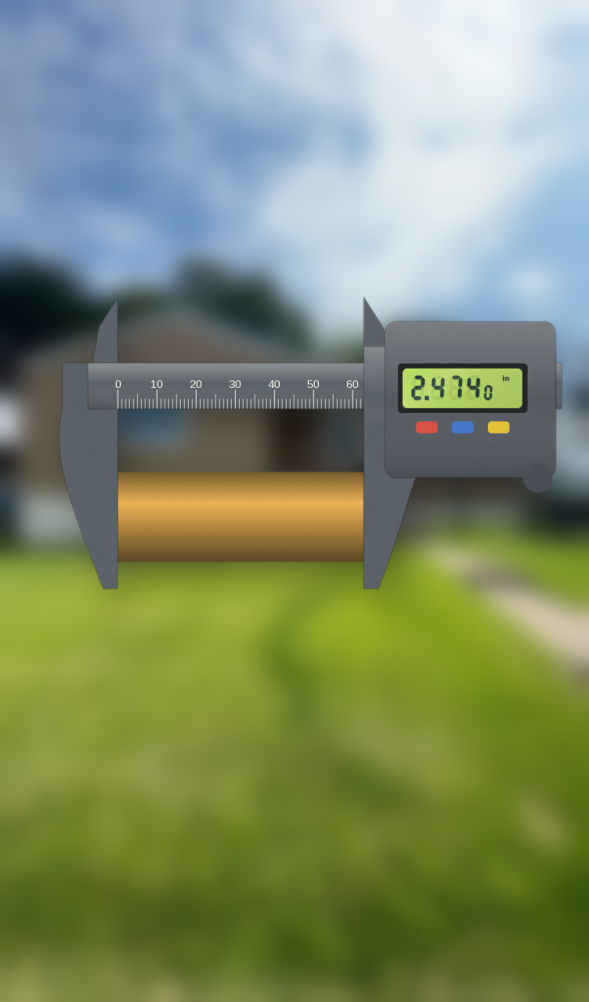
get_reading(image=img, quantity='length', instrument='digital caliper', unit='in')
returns 2.4740 in
